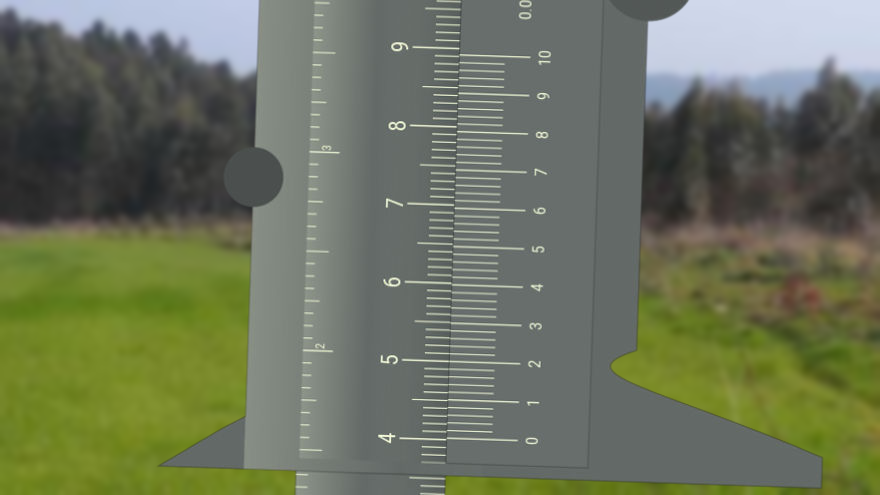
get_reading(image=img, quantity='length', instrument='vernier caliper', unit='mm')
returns 40.2 mm
